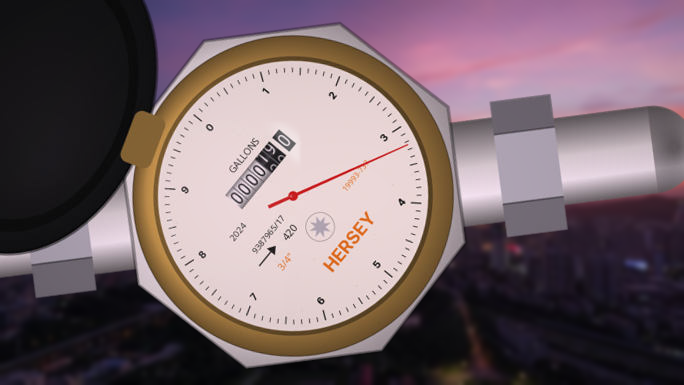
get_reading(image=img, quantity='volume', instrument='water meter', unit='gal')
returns 193.2 gal
